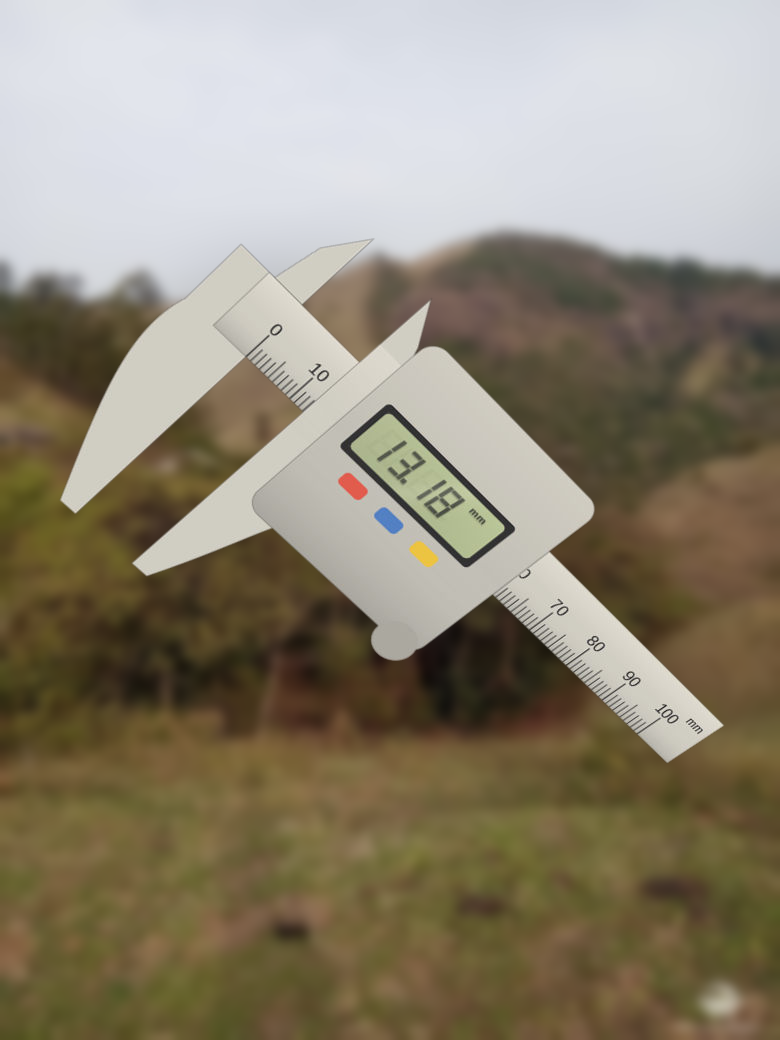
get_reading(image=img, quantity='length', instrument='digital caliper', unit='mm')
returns 13.18 mm
